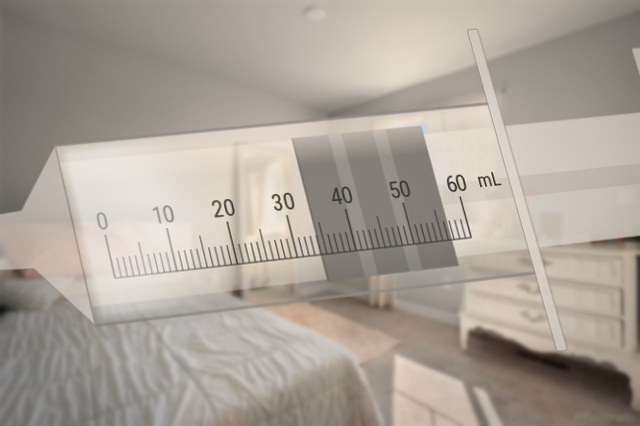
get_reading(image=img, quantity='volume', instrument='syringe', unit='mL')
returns 34 mL
